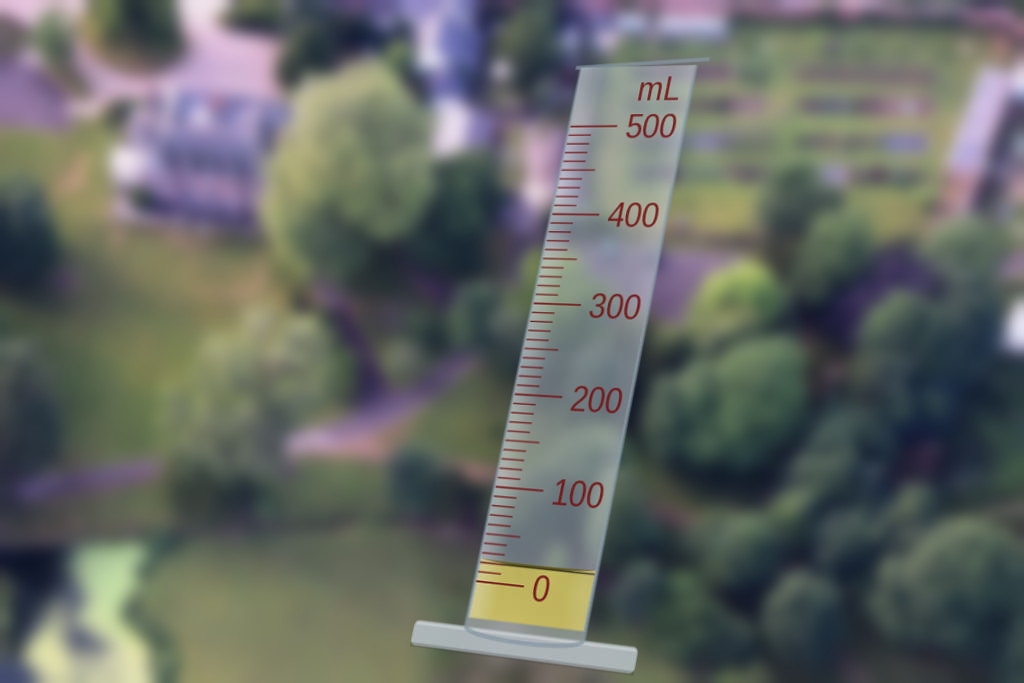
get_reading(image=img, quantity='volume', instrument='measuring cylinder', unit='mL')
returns 20 mL
